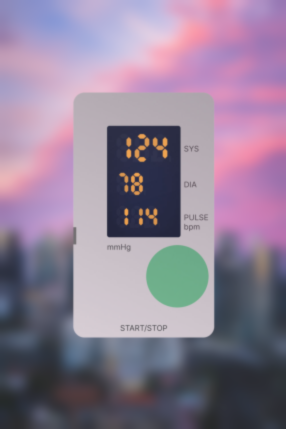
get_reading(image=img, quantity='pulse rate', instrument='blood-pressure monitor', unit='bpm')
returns 114 bpm
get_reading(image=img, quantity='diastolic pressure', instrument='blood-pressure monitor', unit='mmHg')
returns 78 mmHg
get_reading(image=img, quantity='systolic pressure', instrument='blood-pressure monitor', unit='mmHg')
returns 124 mmHg
